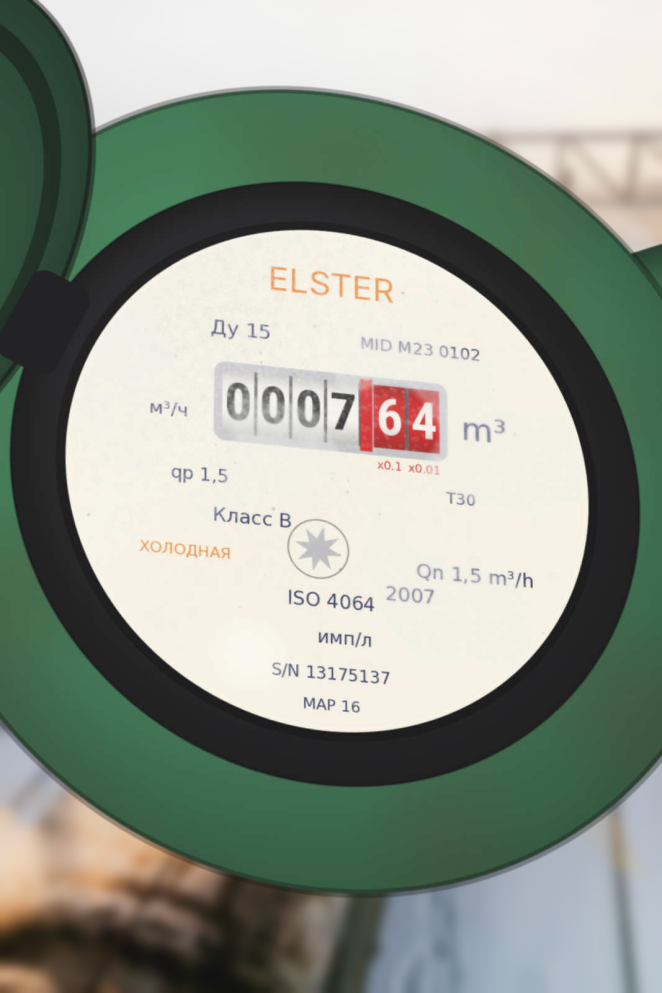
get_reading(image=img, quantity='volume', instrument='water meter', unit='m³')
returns 7.64 m³
